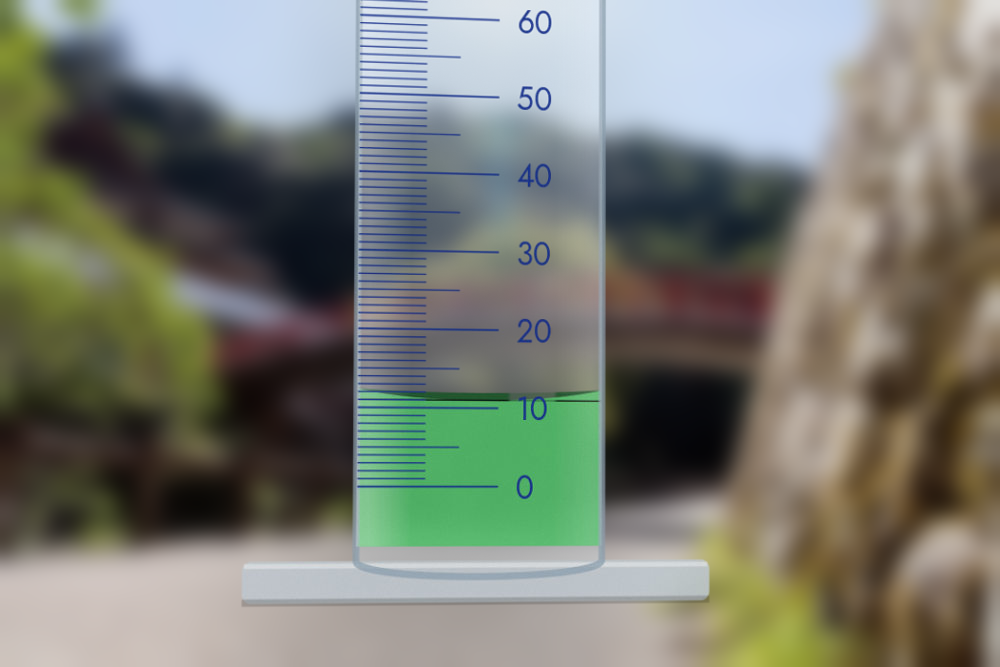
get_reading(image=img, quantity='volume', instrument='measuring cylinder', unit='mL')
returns 11 mL
